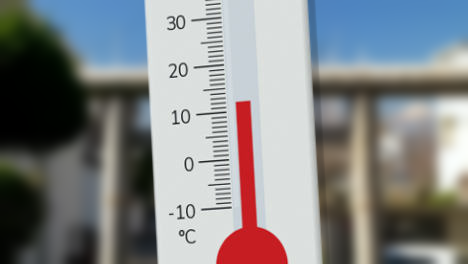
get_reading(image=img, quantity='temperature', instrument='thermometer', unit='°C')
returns 12 °C
